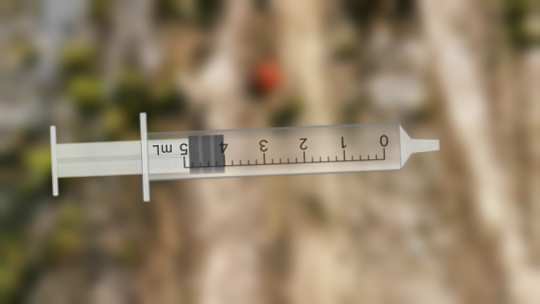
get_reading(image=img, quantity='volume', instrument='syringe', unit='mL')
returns 4 mL
